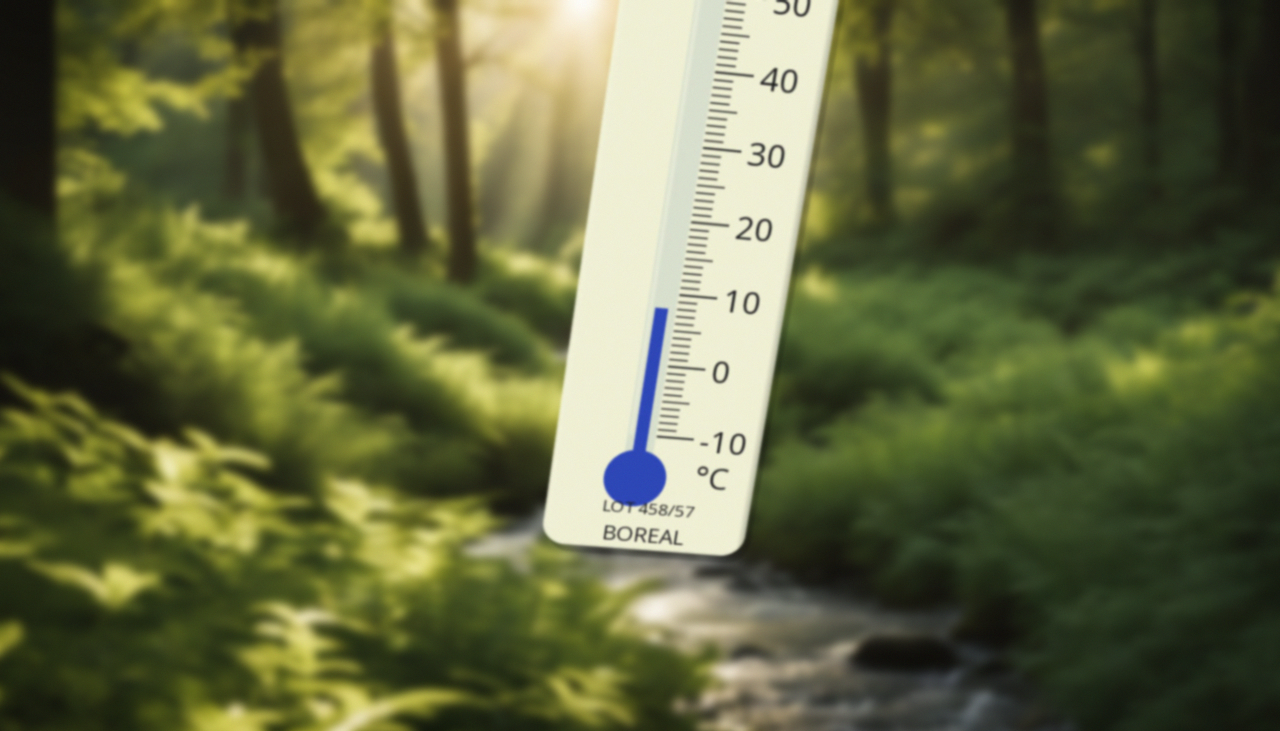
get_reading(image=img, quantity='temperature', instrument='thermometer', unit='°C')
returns 8 °C
